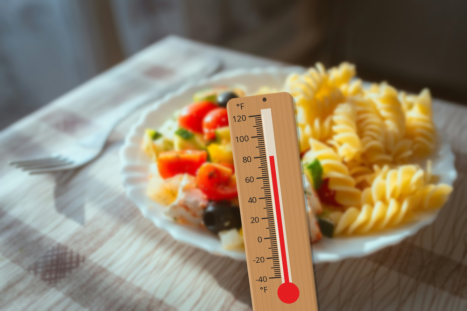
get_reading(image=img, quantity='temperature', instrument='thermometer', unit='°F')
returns 80 °F
